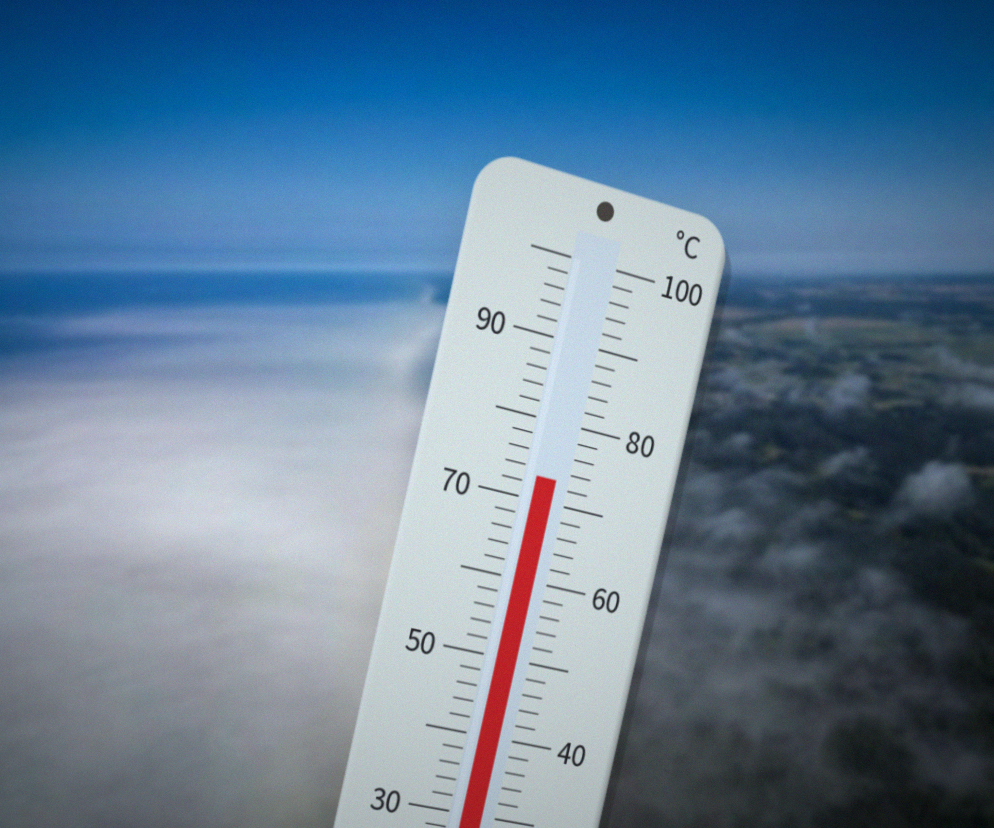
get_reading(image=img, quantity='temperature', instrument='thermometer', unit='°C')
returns 73 °C
